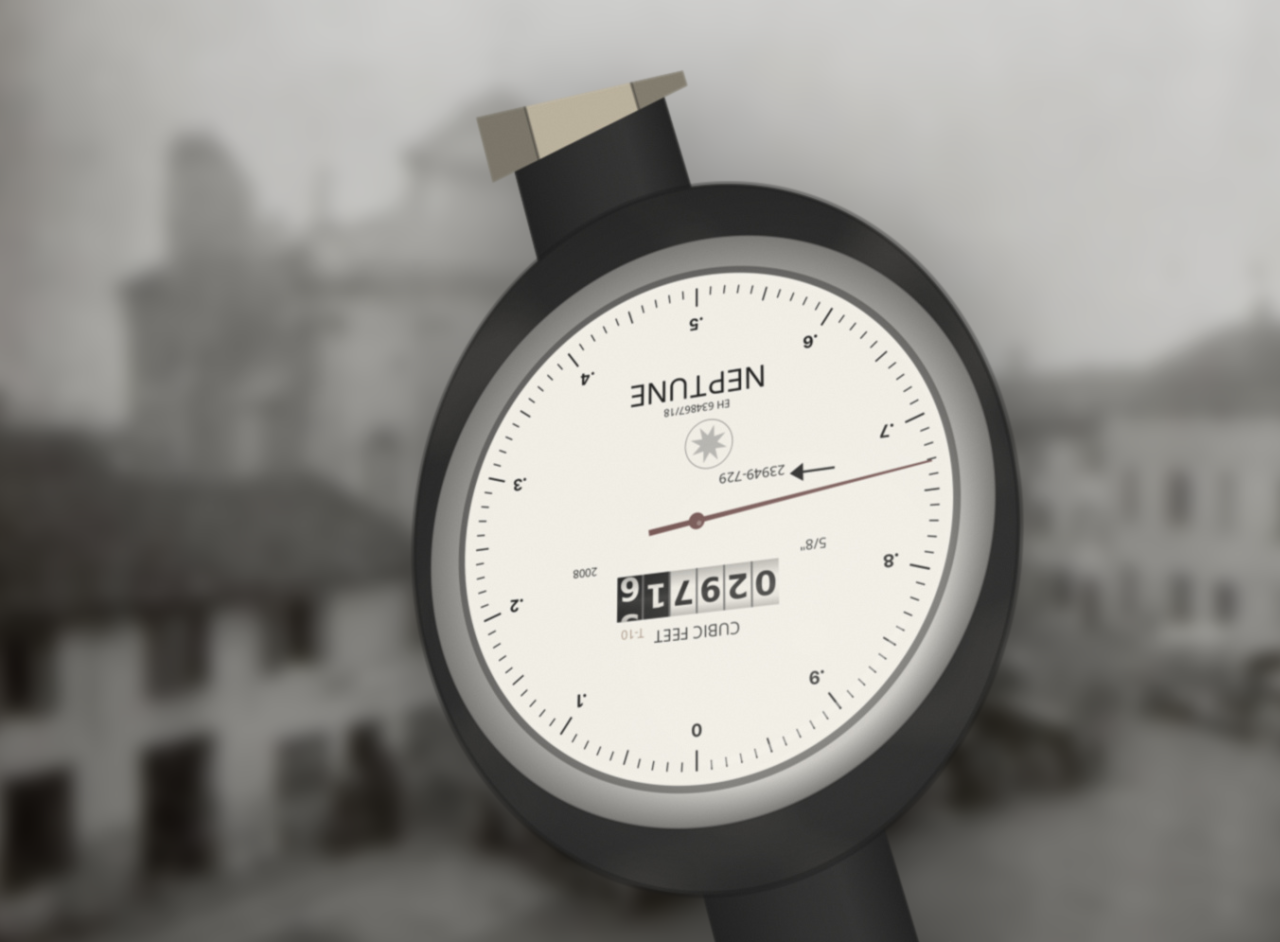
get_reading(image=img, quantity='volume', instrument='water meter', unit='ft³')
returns 29715.73 ft³
